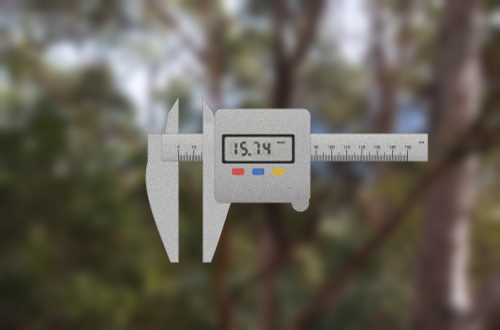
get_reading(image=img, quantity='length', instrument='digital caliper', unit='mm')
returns 15.74 mm
